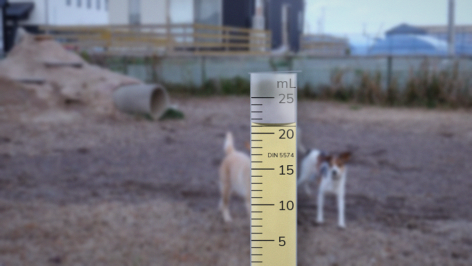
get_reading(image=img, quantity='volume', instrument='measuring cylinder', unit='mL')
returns 21 mL
